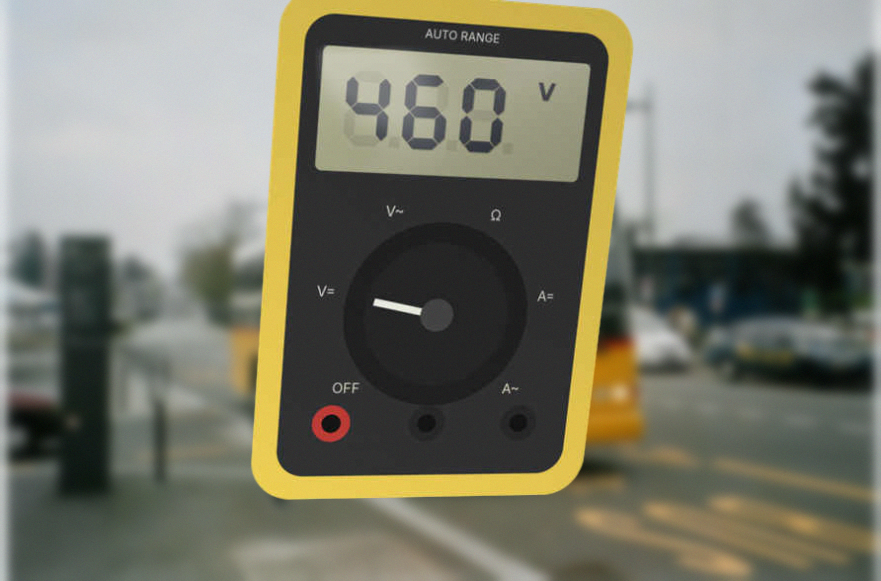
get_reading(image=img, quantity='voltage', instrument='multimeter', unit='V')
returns 460 V
